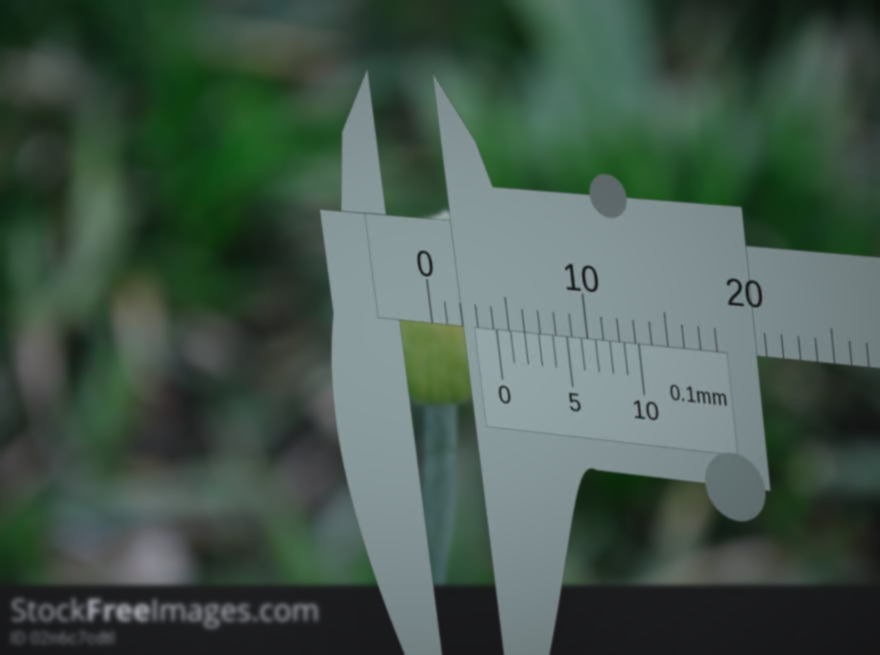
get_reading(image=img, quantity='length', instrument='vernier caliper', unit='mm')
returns 4.2 mm
